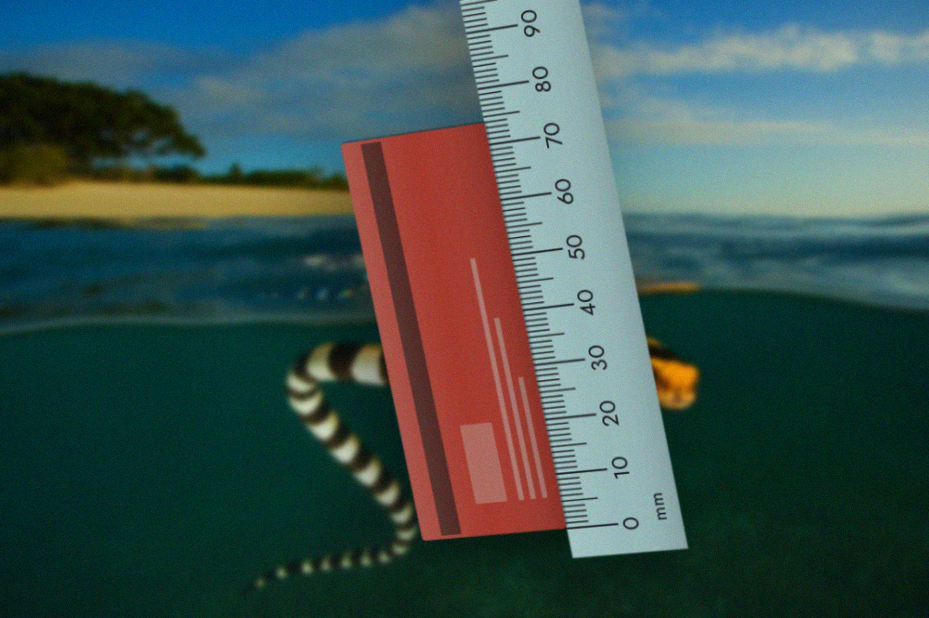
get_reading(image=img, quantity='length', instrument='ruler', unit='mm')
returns 74 mm
